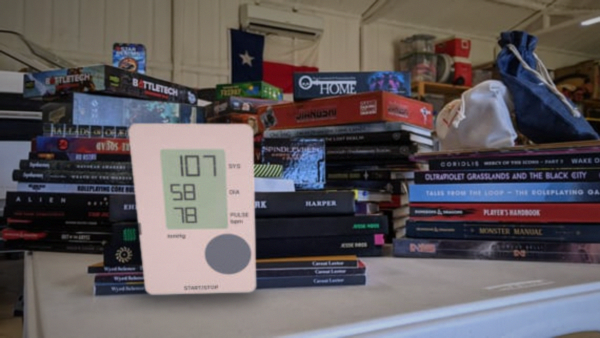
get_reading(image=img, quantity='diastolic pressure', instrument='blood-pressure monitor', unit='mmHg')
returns 58 mmHg
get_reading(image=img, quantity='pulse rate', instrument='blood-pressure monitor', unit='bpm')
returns 78 bpm
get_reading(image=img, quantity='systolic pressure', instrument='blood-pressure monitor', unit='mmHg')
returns 107 mmHg
